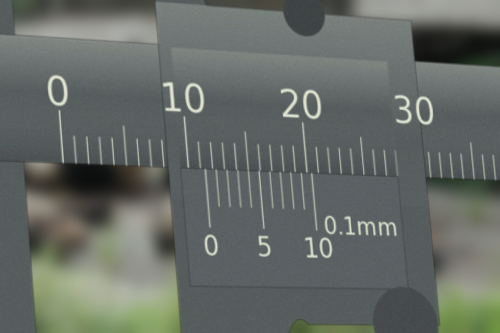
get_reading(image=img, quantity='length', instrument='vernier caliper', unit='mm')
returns 11.4 mm
